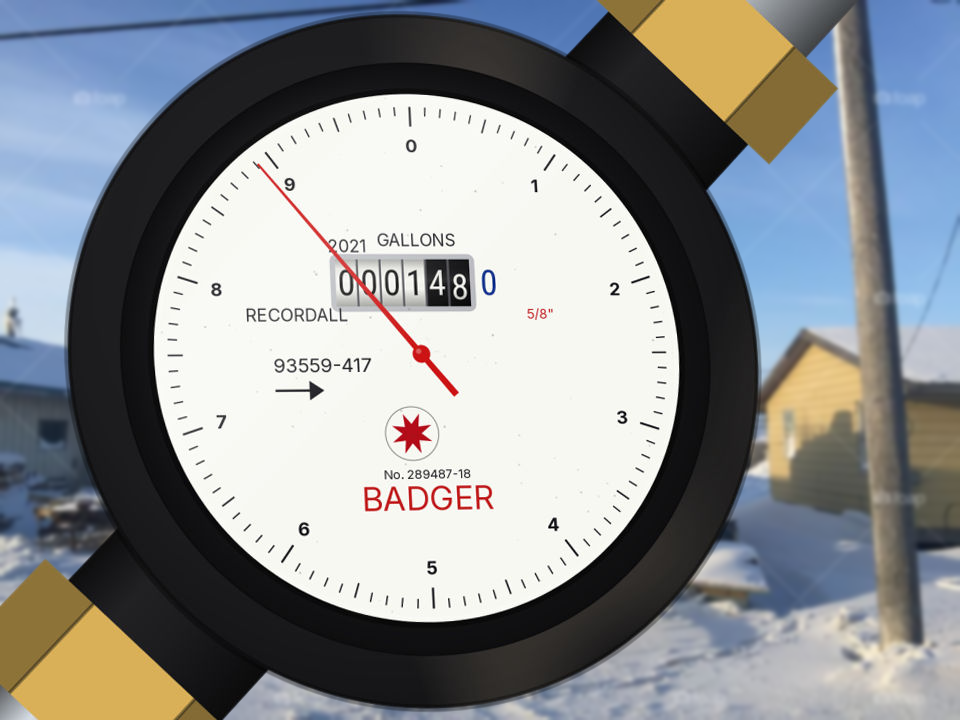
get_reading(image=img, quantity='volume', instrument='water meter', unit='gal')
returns 1478.9 gal
